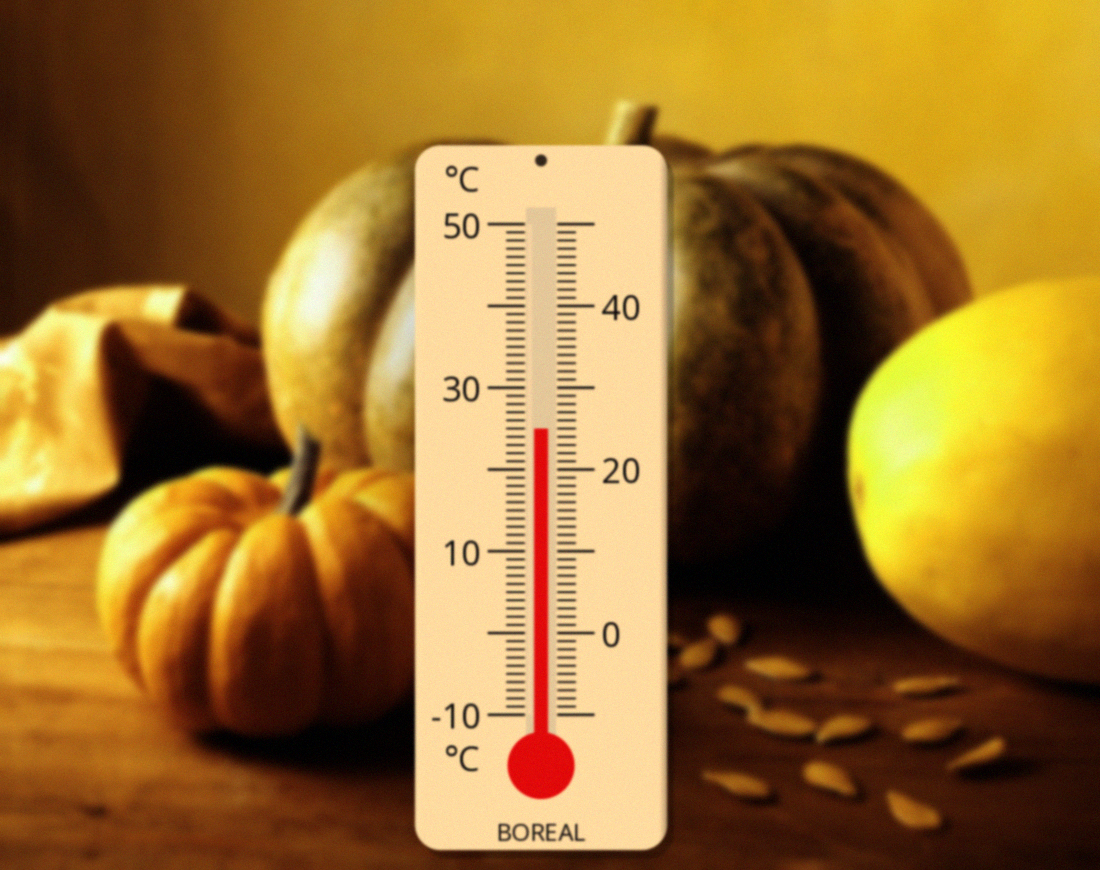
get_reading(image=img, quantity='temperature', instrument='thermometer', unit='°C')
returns 25 °C
